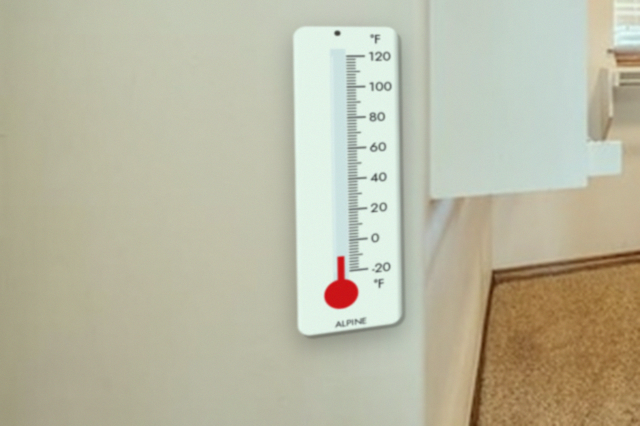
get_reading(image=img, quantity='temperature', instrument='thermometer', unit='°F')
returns -10 °F
